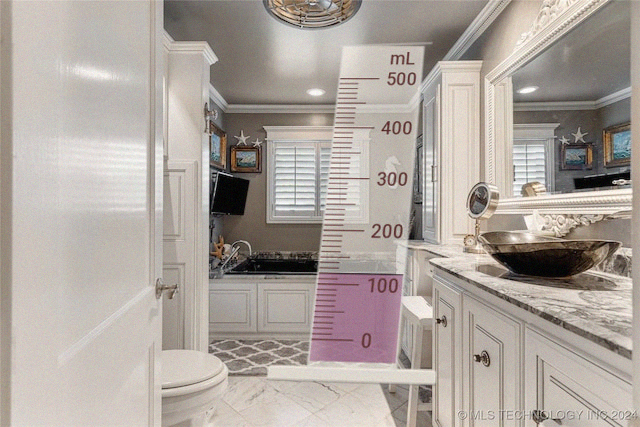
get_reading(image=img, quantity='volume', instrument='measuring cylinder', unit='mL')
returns 120 mL
